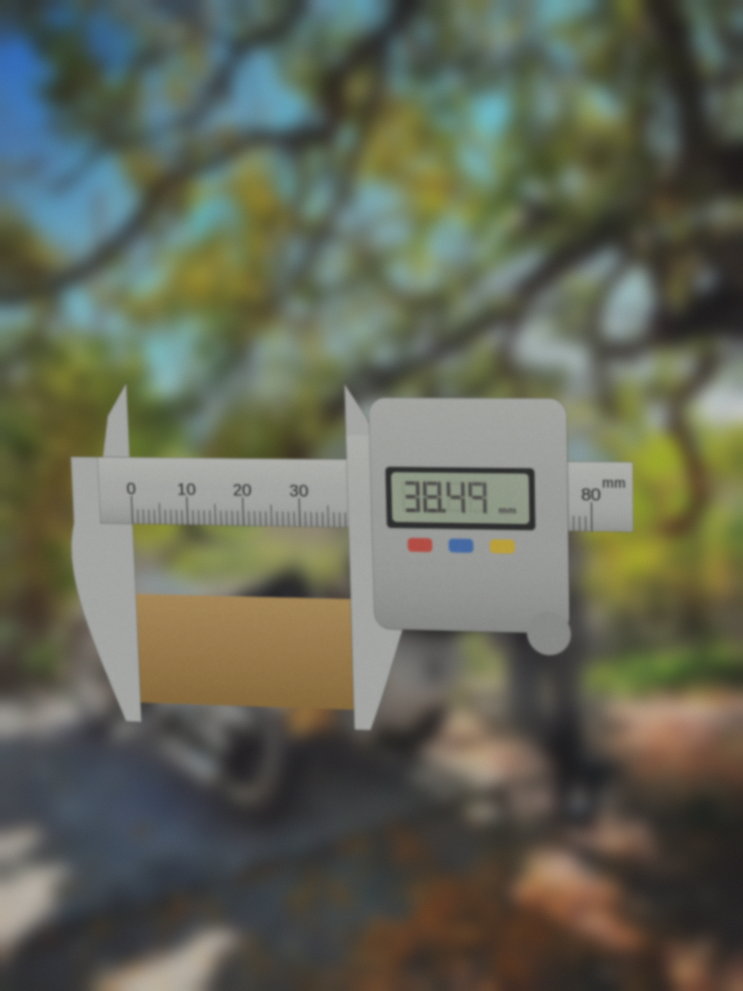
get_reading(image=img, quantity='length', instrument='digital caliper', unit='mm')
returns 38.49 mm
